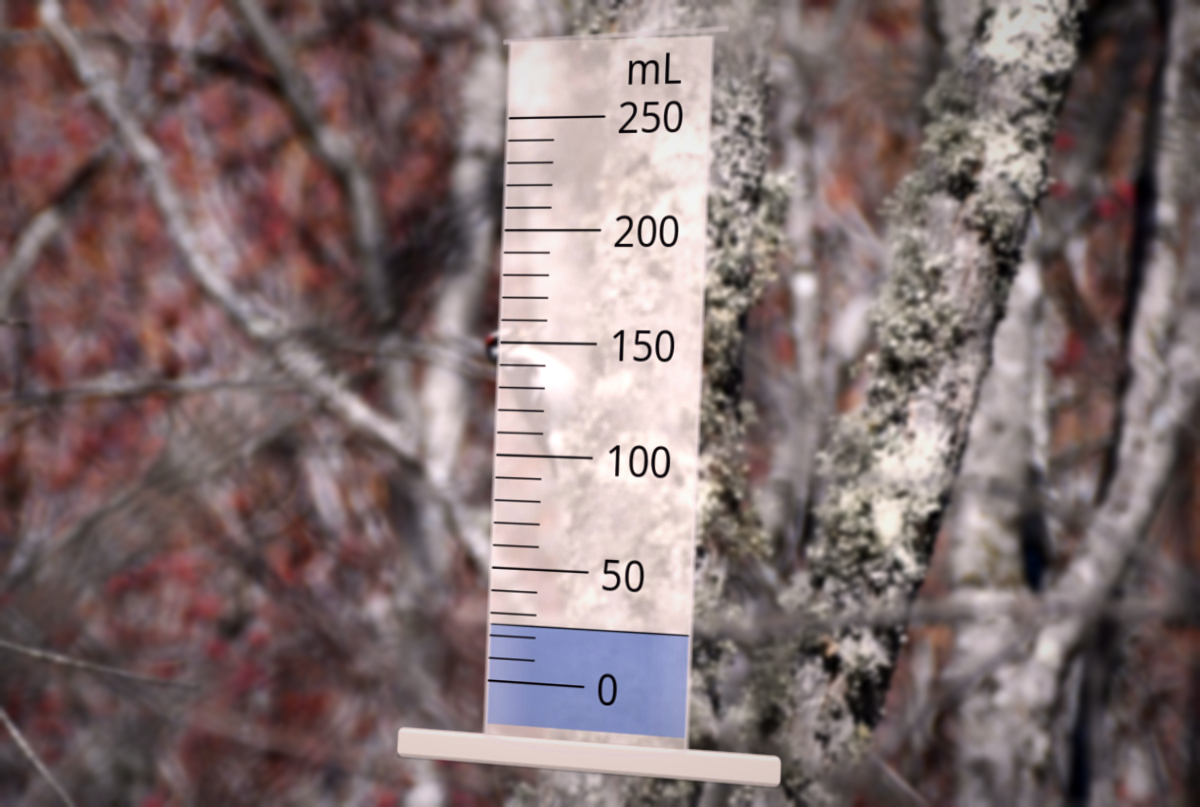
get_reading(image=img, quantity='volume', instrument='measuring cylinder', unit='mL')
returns 25 mL
